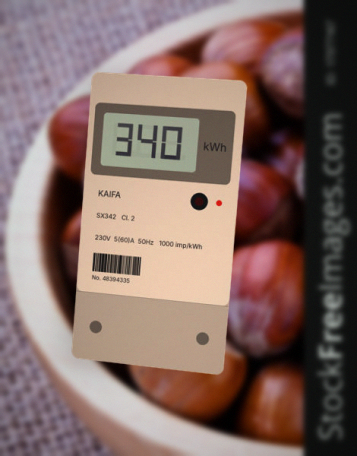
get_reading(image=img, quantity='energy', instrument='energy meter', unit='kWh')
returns 340 kWh
